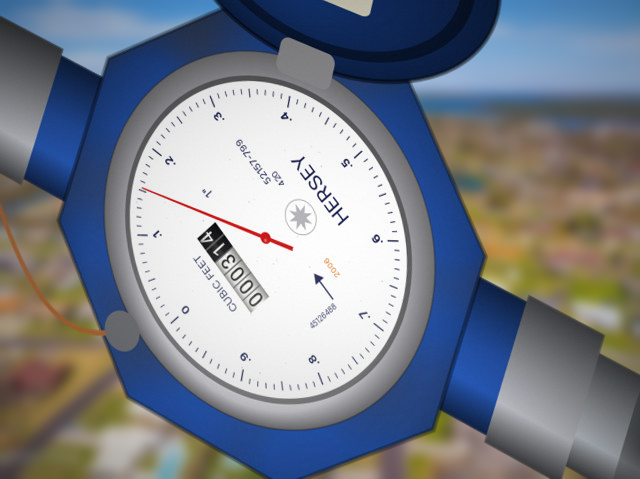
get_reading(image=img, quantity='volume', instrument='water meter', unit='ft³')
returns 314.15 ft³
